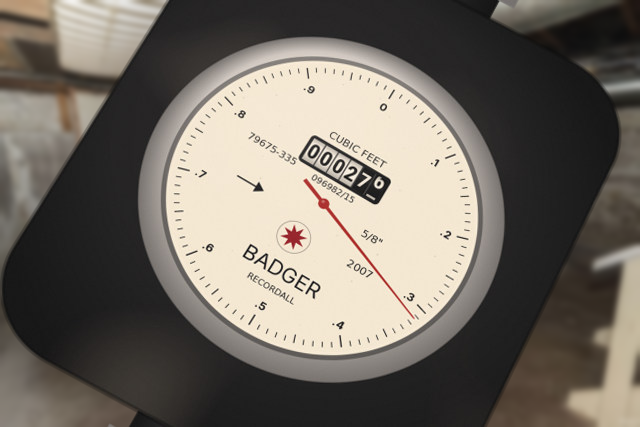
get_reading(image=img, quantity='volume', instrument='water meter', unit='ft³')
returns 276.31 ft³
